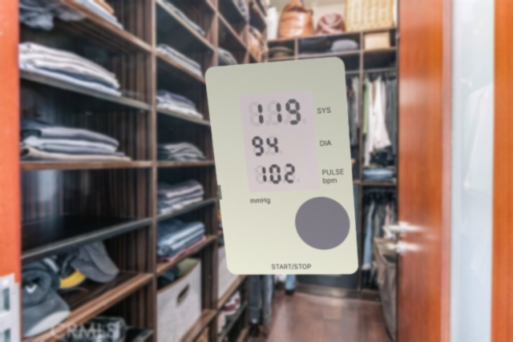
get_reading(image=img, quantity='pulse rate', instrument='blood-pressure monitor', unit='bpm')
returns 102 bpm
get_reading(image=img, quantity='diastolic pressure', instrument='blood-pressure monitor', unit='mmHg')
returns 94 mmHg
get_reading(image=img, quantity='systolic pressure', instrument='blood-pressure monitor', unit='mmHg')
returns 119 mmHg
